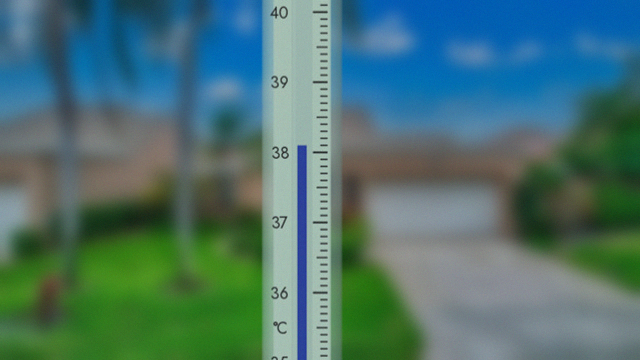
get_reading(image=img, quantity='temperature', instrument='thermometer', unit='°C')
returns 38.1 °C
